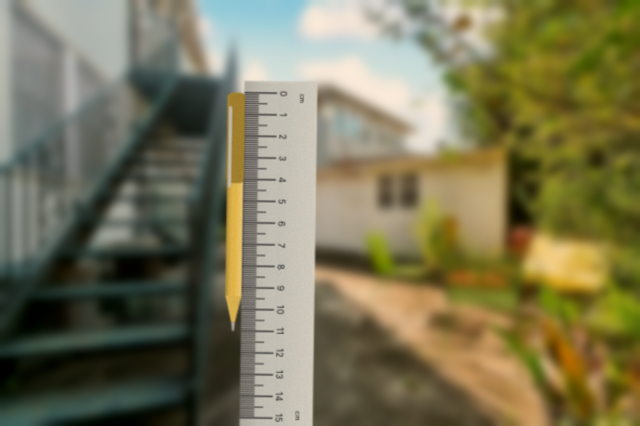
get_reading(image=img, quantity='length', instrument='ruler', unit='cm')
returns 11 cm
